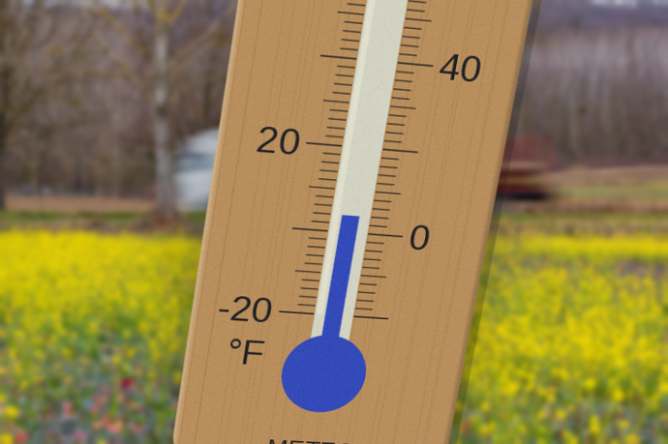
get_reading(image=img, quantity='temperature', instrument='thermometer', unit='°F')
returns 4 °F
